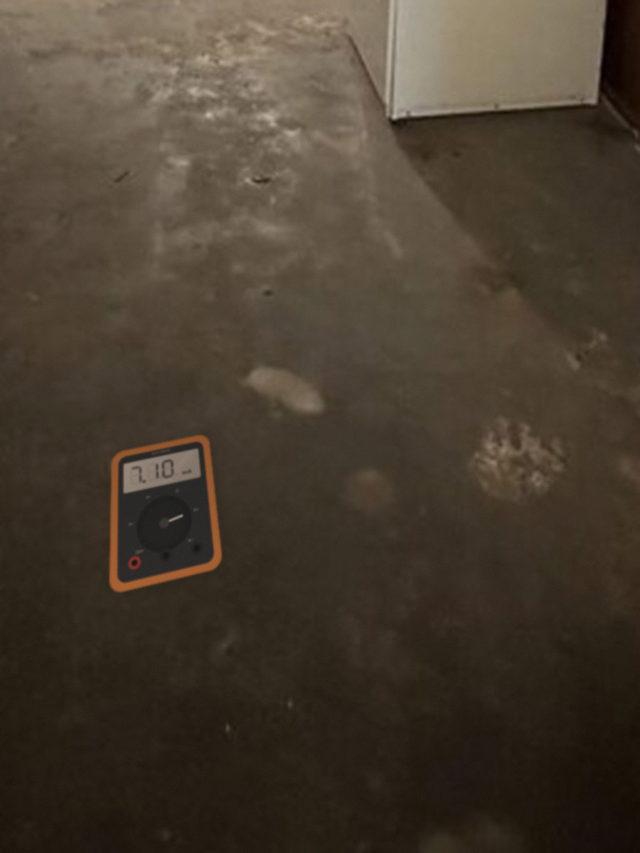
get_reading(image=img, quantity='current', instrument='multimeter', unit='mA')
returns 7.10 mA
